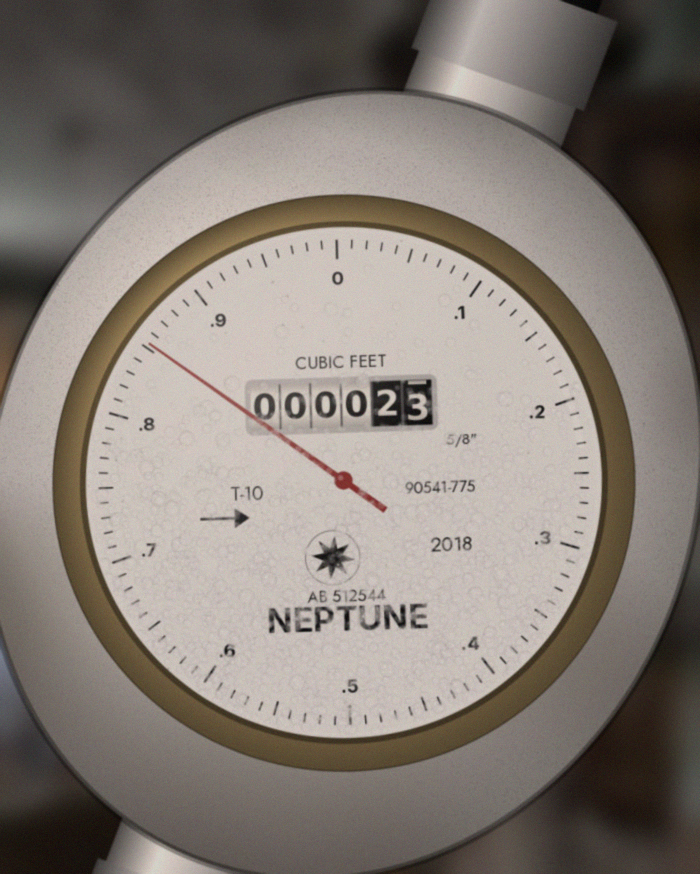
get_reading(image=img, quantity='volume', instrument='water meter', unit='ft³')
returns 22.85 ft³
